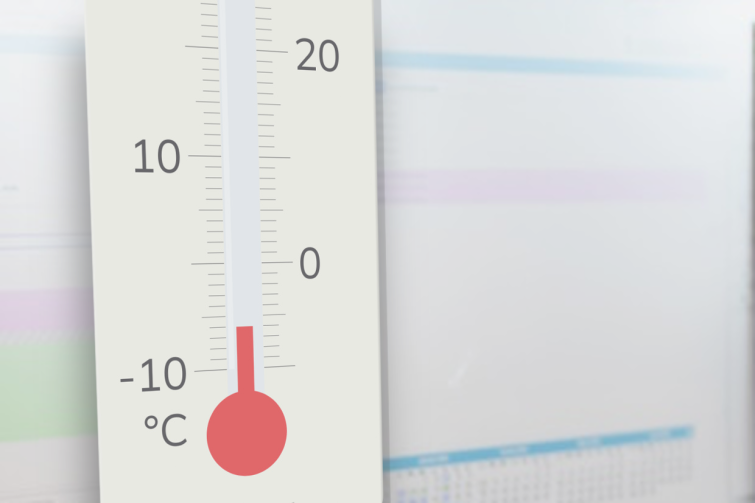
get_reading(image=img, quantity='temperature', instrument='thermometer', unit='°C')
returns -6 °C
